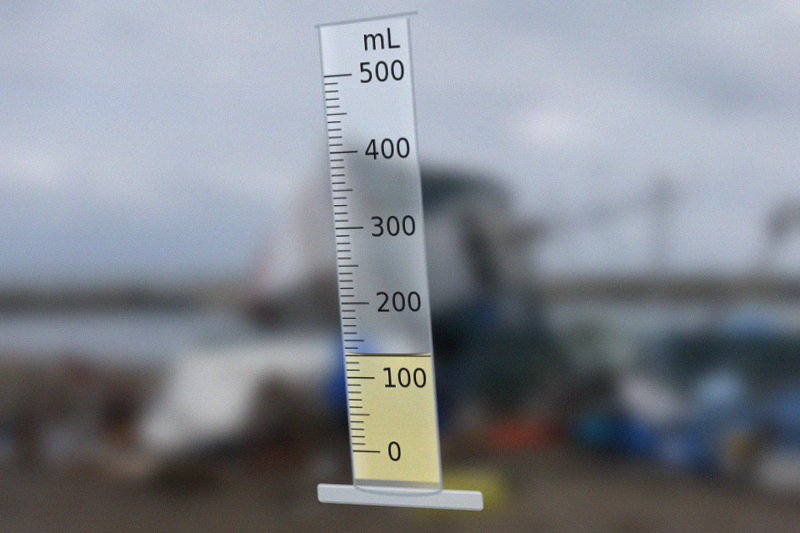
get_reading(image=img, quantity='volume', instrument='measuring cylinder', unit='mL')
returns 130 mL
